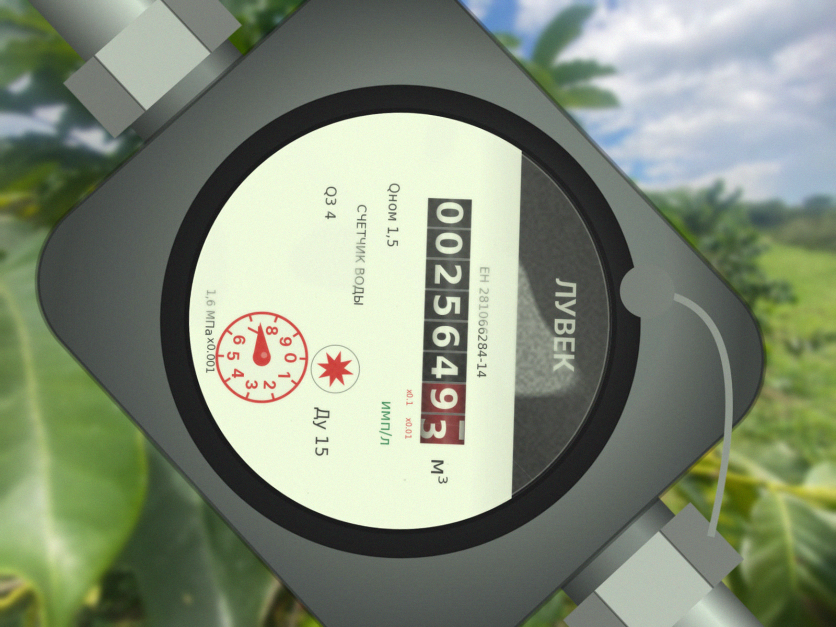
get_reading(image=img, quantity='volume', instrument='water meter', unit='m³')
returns 2564.927 m³
